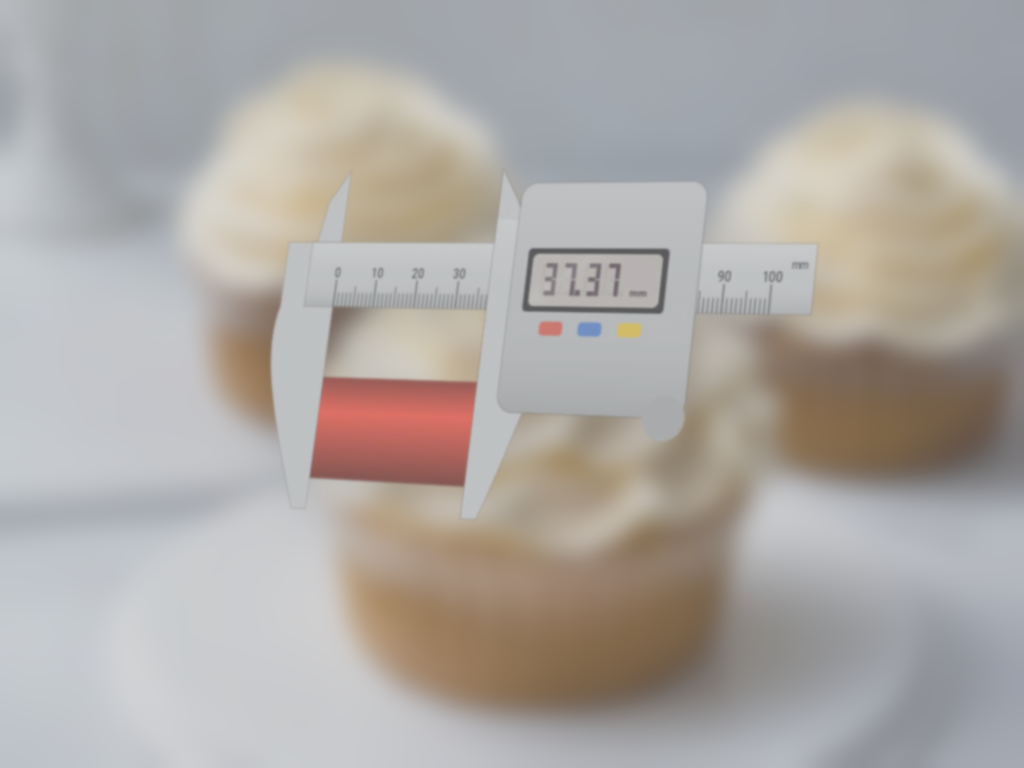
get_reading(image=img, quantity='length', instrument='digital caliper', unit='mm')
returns 37.37 mm
